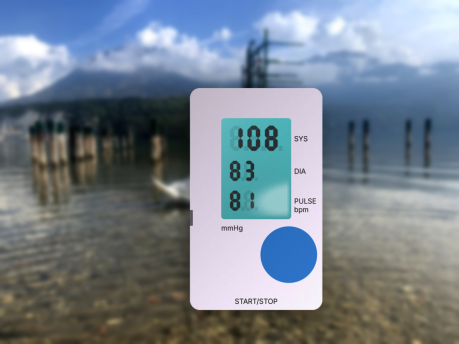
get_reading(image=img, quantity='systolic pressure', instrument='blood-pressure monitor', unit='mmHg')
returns 108 mmHg
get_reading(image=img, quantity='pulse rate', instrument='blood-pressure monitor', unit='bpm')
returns 81 bpm
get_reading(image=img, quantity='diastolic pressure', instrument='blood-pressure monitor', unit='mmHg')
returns 83 mmHg
